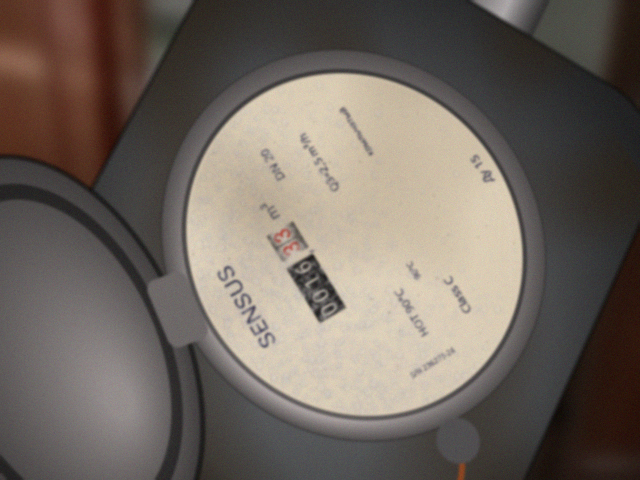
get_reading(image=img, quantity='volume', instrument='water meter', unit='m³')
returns 16.33 m³
